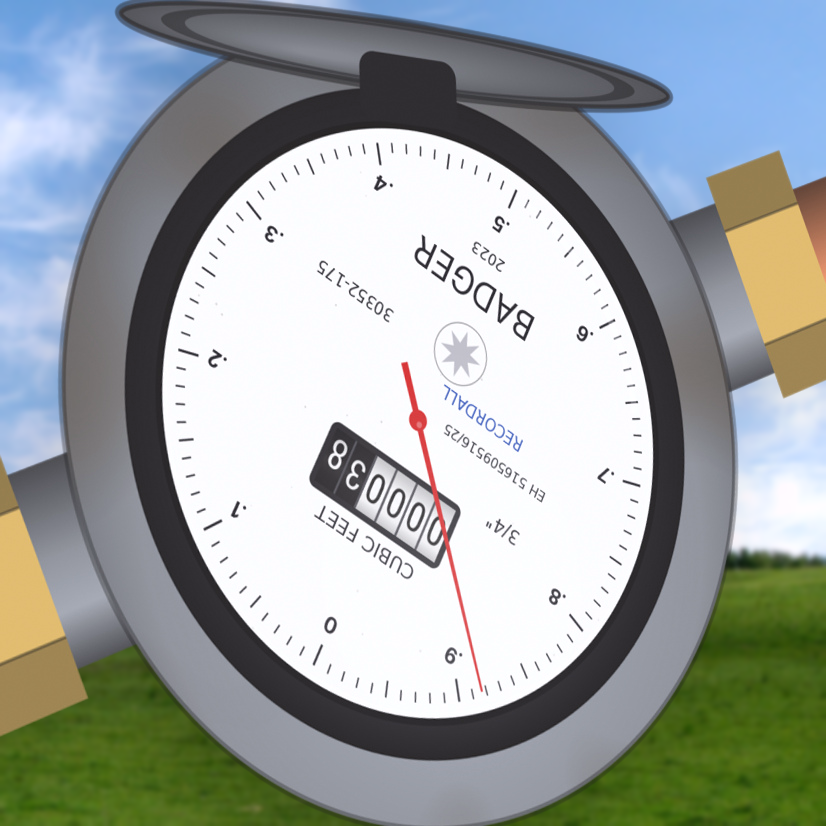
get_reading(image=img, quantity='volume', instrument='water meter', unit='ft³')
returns 37.88 ft³
